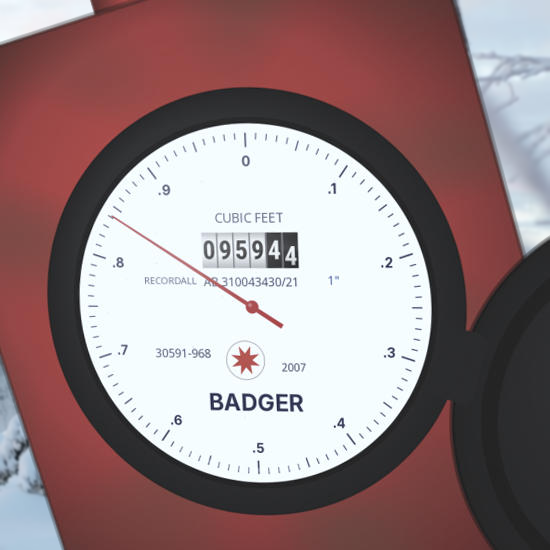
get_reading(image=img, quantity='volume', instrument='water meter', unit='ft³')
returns 95943.84 ft³
